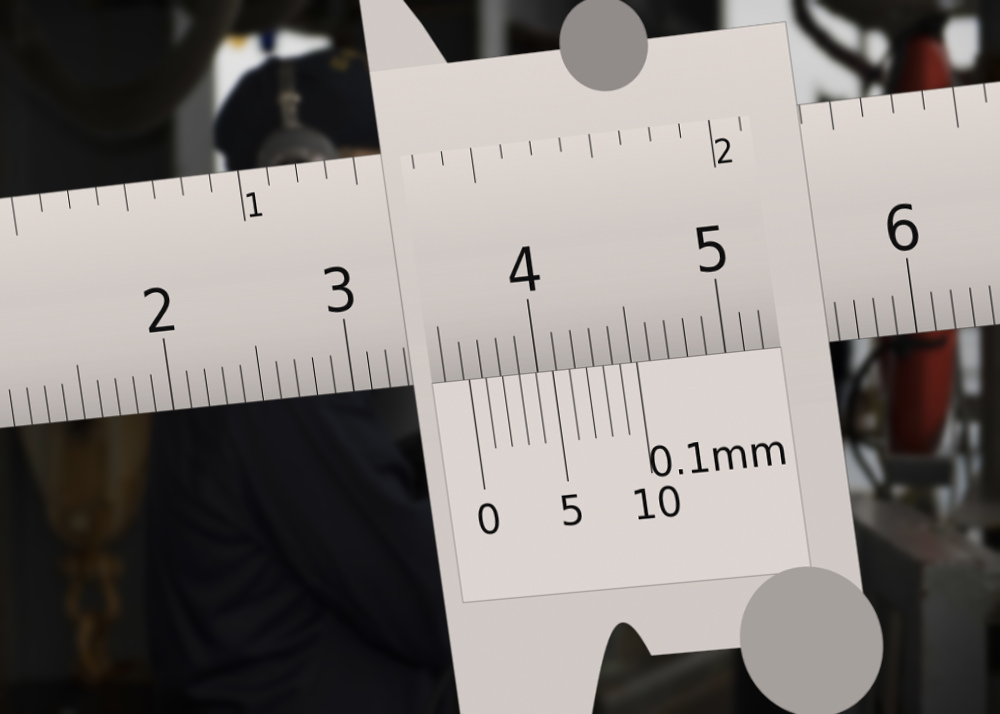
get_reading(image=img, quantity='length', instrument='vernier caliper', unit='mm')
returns 36.3 mm
